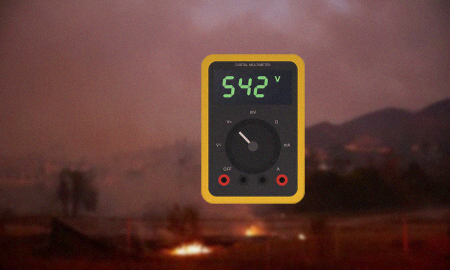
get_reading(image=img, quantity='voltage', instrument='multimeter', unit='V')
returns 542 V
